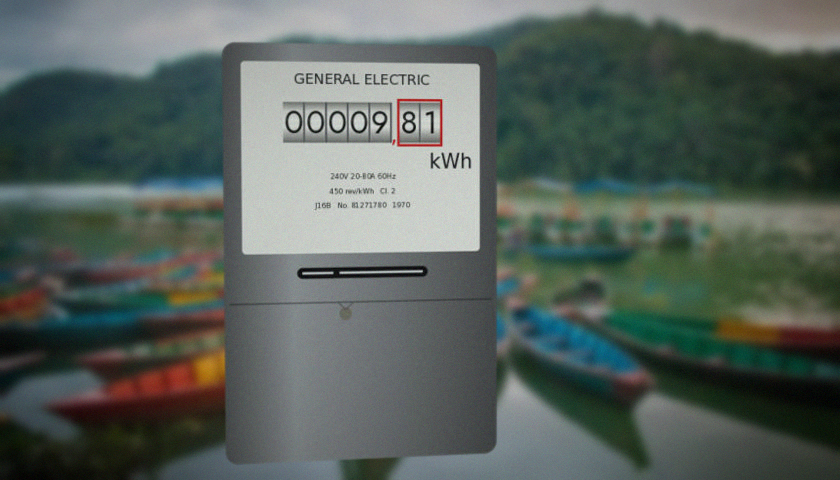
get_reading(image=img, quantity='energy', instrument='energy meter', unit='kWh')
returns 9.81 kWh
